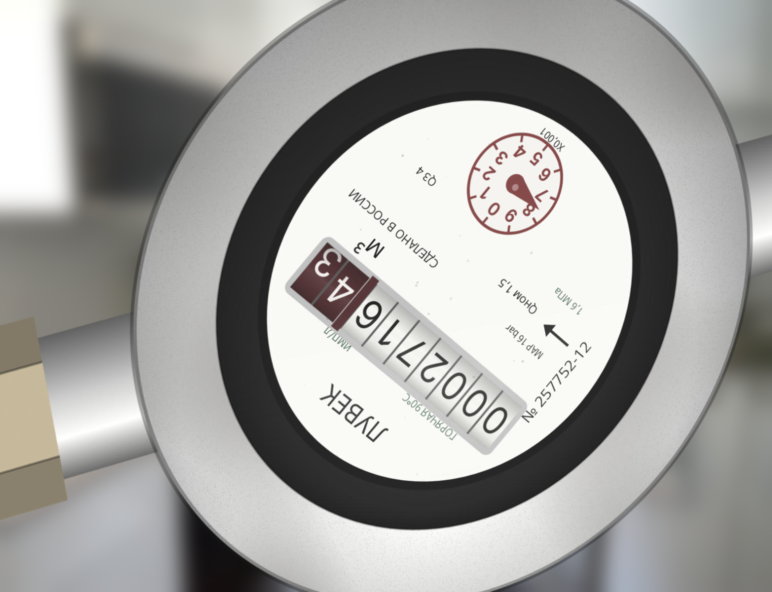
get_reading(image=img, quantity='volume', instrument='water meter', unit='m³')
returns 2716.427 m³
